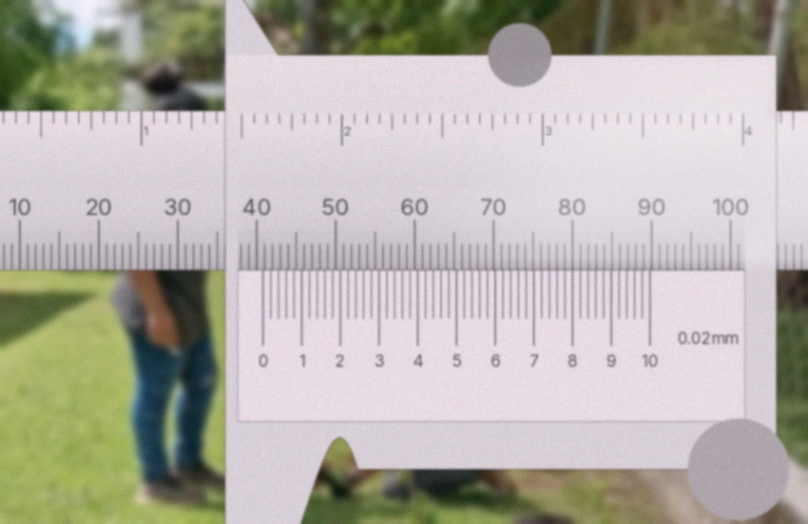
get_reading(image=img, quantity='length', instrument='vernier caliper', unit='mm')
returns 40.8 mm
